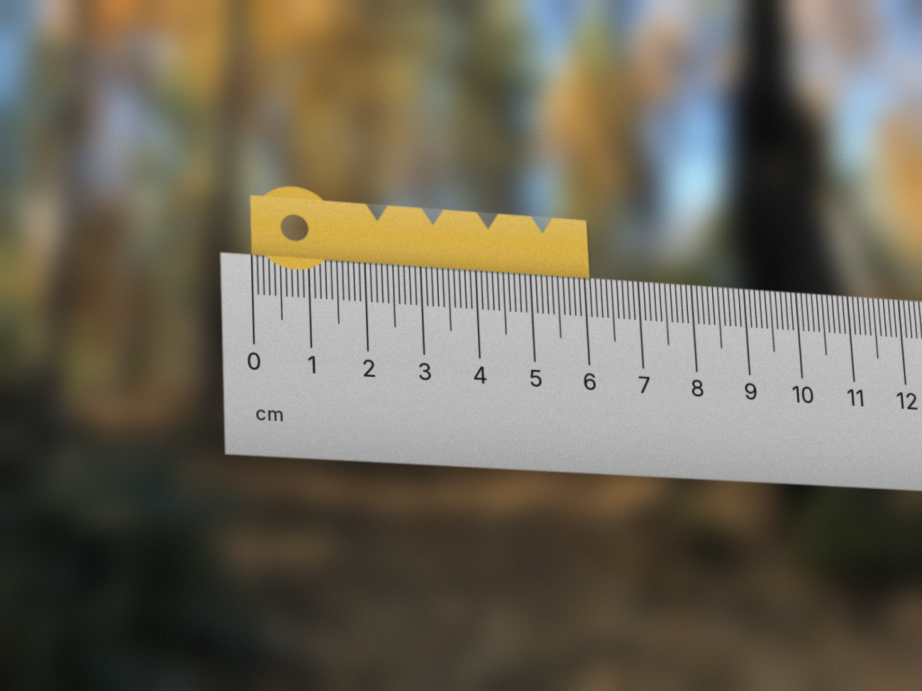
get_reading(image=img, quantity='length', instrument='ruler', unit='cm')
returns 6.1 cm
